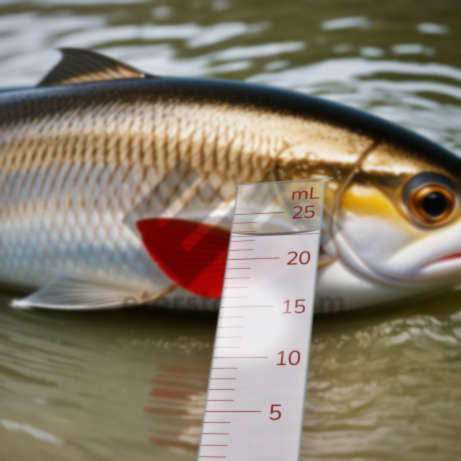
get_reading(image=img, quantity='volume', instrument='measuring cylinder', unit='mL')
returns 22.5 mL
